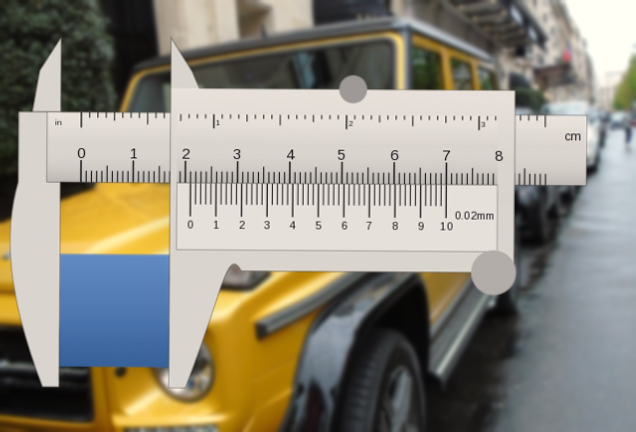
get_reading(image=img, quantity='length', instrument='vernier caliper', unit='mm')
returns 21.0 mm
